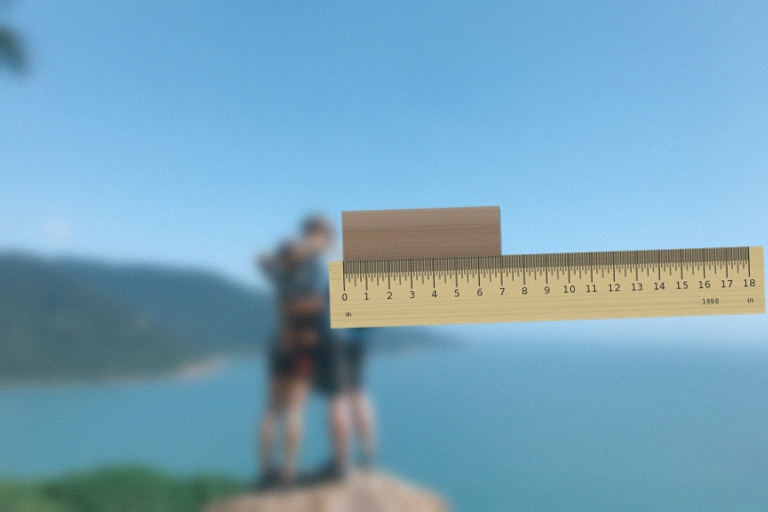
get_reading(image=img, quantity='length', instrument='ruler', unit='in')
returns 7 in
